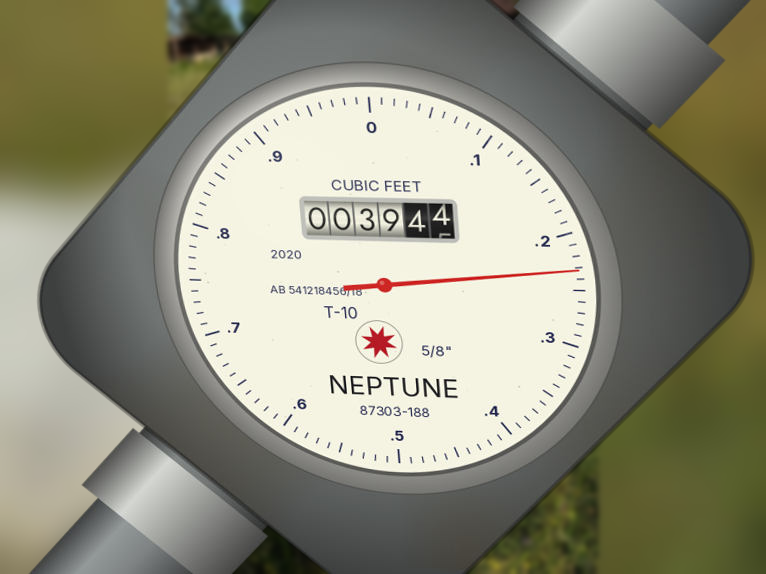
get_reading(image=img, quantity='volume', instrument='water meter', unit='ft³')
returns 3944.23 ft³
